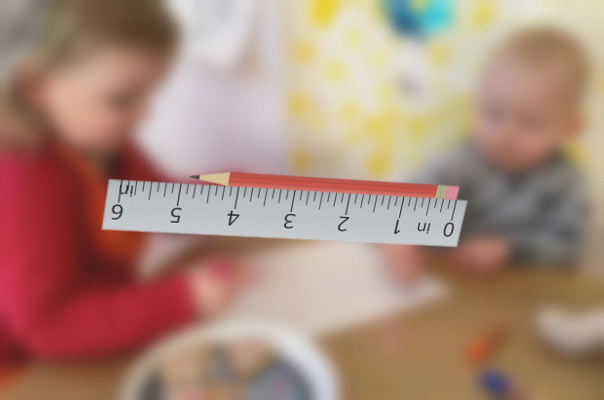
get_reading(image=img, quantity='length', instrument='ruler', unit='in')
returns 4.875 in
